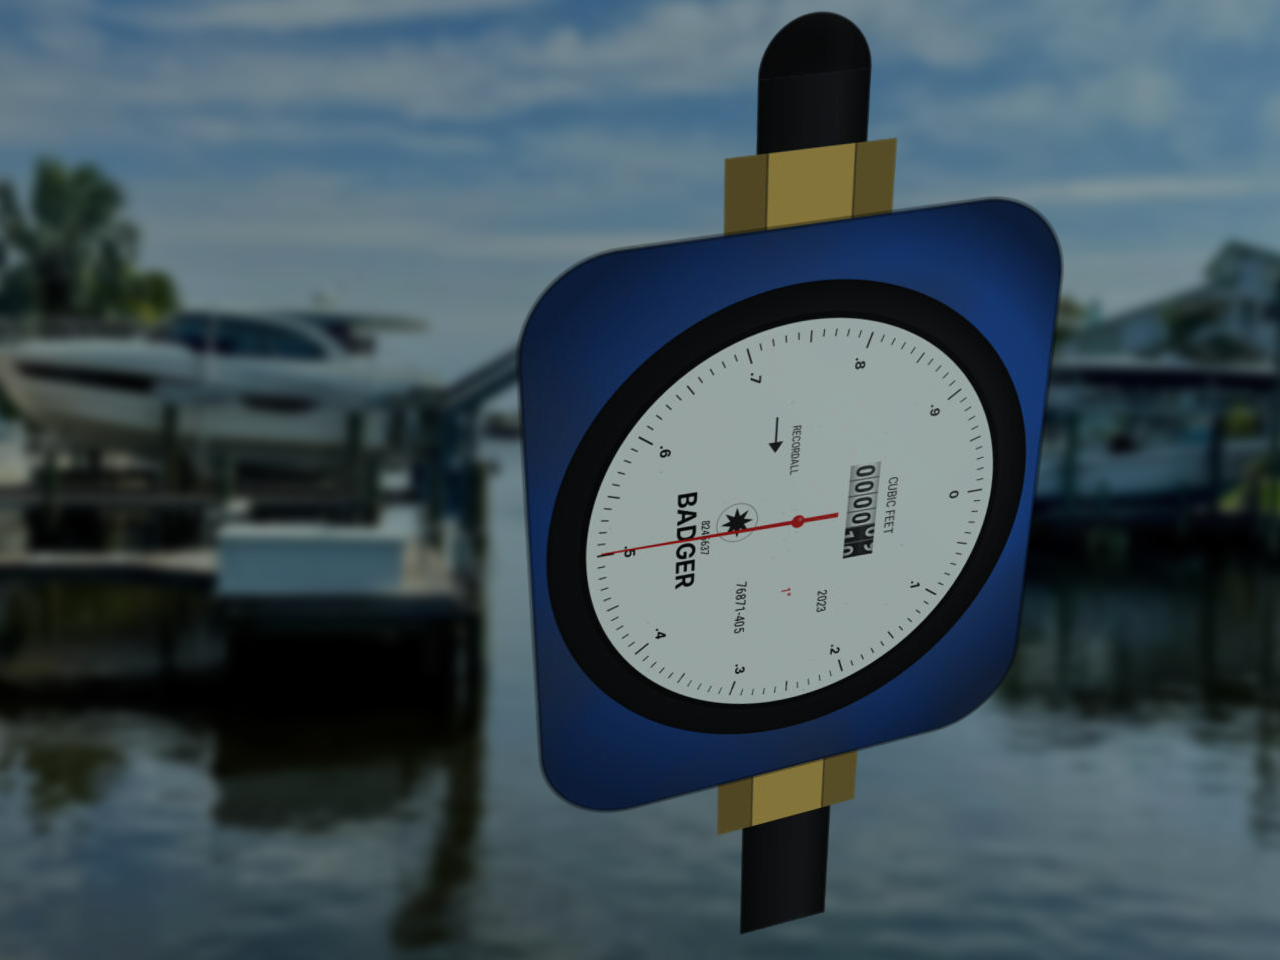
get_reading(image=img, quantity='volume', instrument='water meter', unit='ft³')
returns 9.50 ft³
